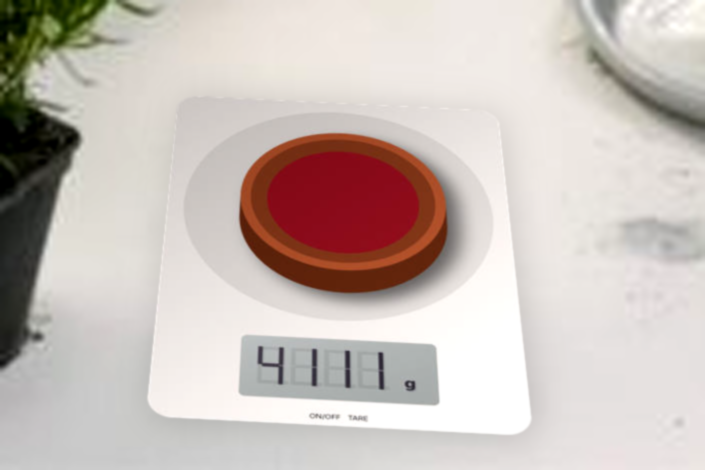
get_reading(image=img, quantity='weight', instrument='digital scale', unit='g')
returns 4111 g
